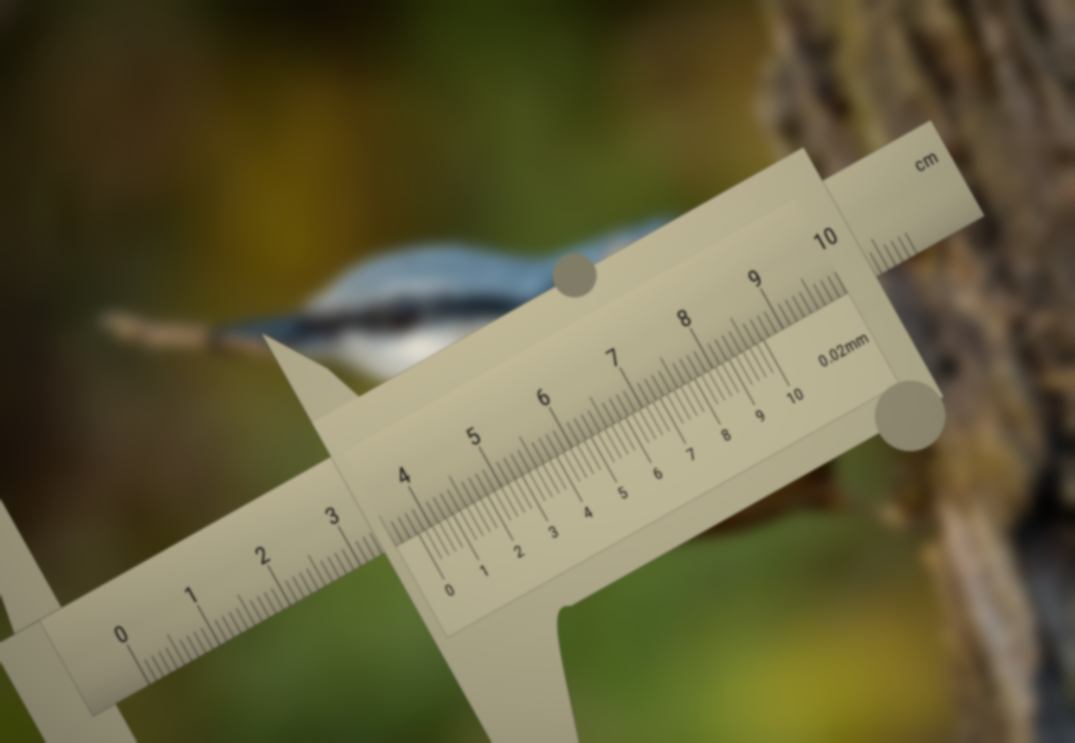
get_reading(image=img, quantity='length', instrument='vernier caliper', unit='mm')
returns 38.2 mm
